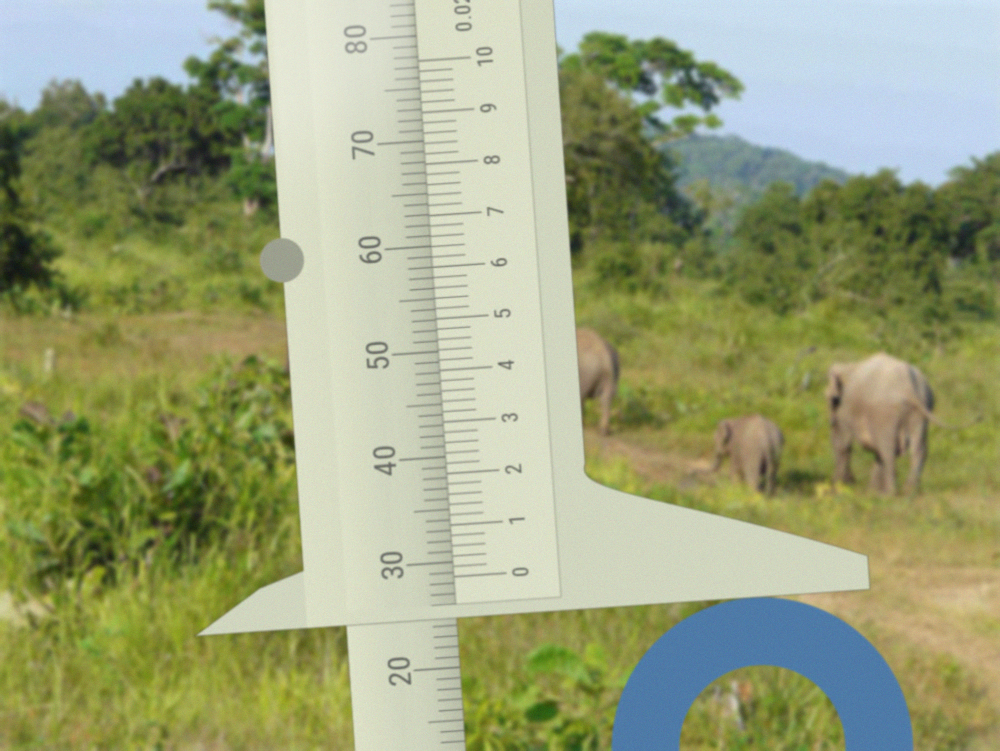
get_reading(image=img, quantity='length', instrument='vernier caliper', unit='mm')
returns 28.6 mm
